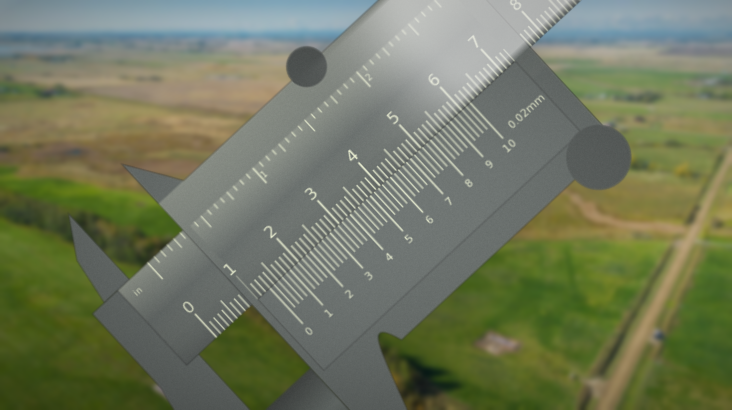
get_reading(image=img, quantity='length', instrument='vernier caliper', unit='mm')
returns 13.0 mm
